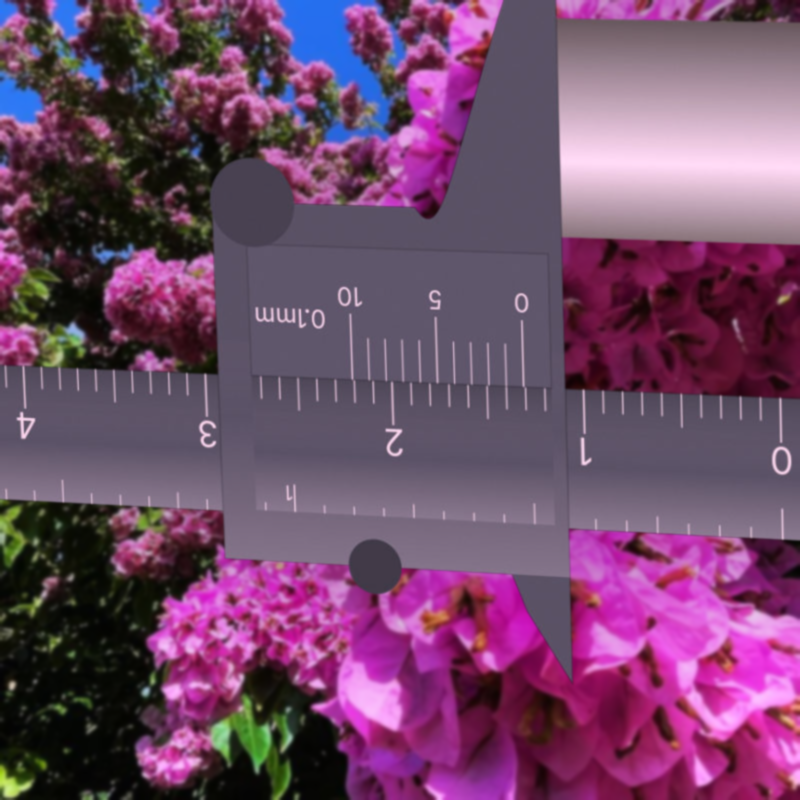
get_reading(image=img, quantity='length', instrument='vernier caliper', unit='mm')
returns 13.1 mm
